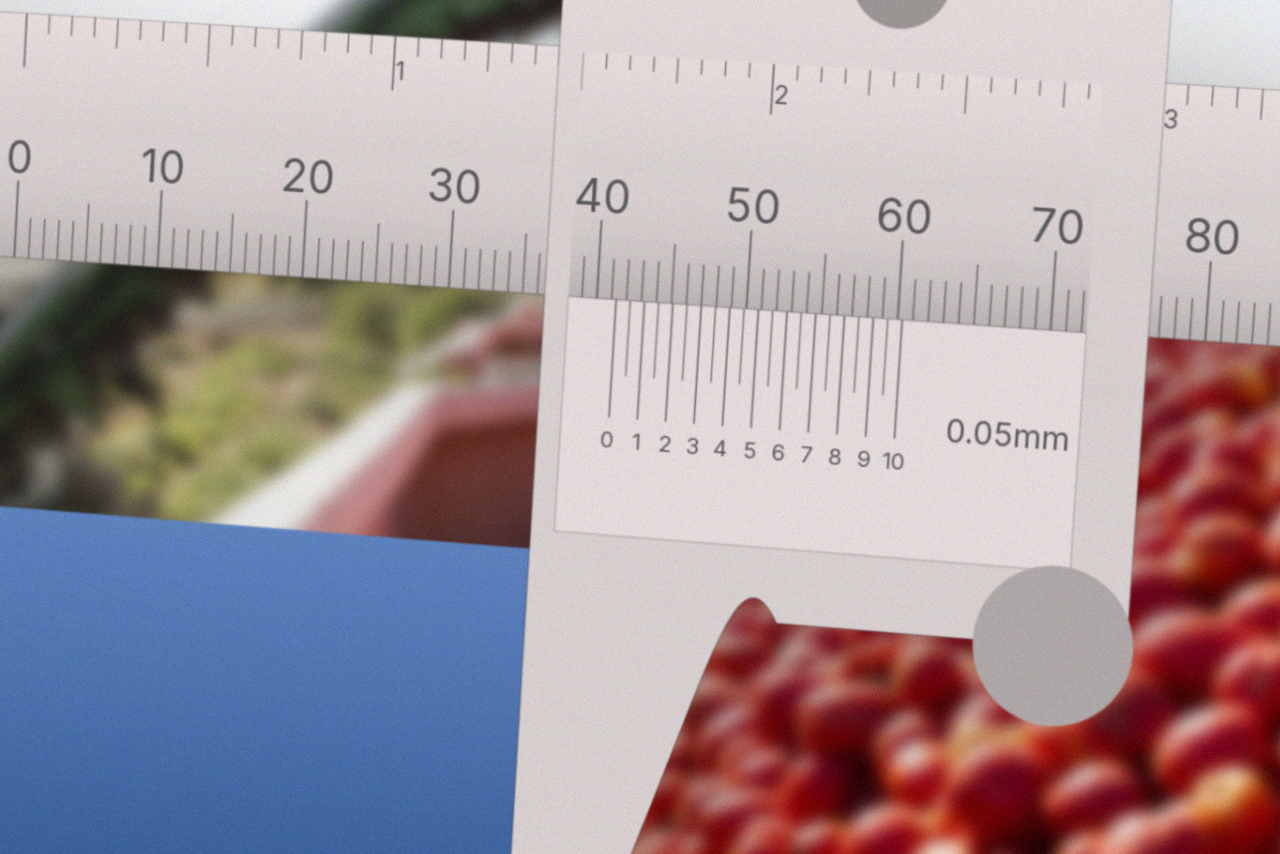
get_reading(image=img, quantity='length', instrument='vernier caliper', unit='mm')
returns 41.3 mm
